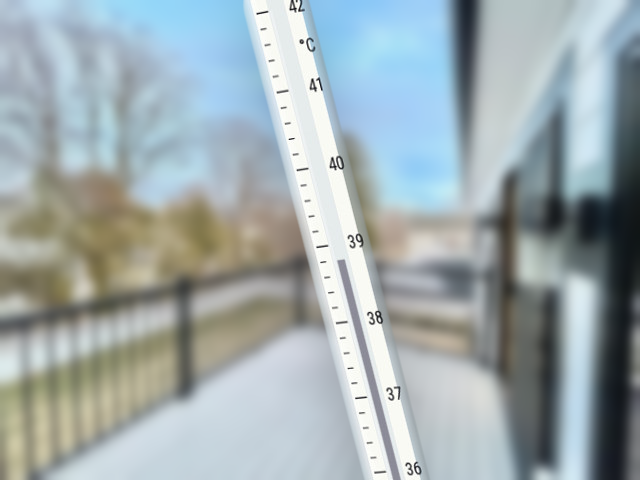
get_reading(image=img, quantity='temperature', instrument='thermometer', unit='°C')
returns 38.8 °C
